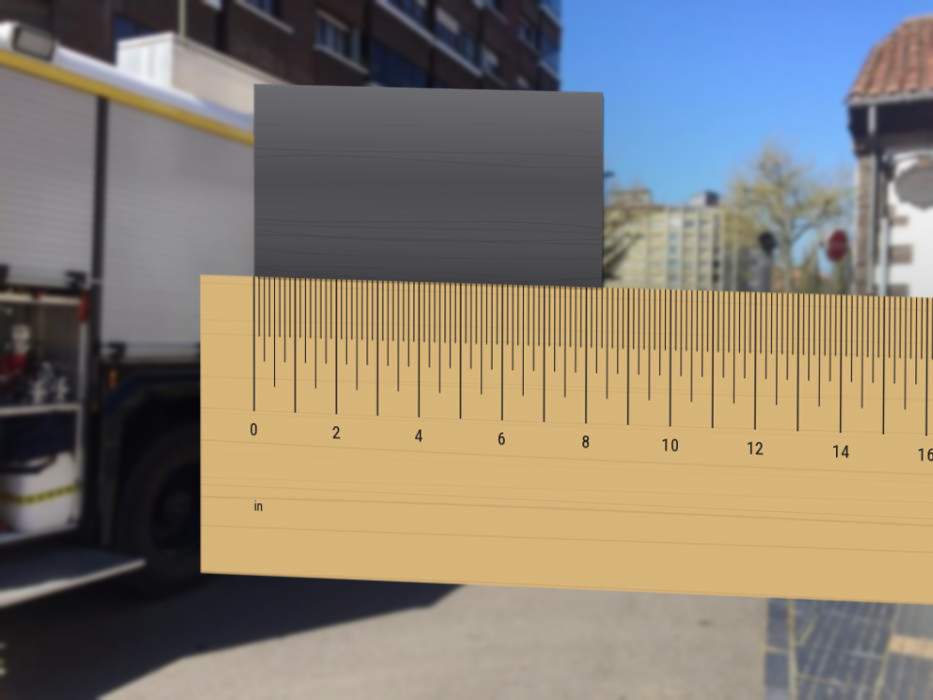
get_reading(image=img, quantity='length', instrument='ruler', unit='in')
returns 8.375 in
